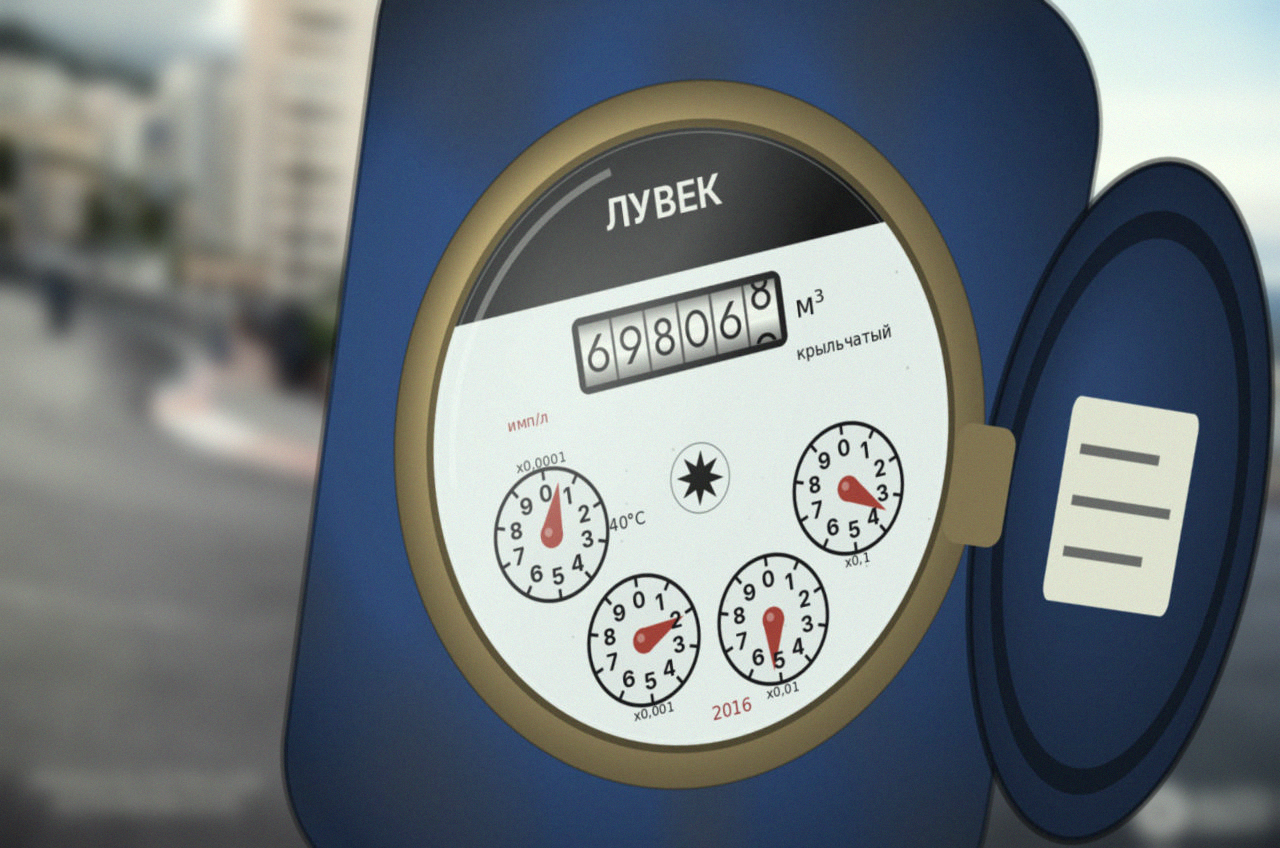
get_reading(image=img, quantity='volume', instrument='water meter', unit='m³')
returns 698068.3520 m³
